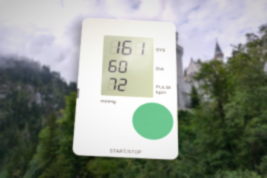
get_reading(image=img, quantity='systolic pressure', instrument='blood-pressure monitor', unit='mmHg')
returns 161 mmHg
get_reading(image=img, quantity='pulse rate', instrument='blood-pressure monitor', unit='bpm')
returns 72 bpm
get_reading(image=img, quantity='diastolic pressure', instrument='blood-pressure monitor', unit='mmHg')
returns 60 mmHg
